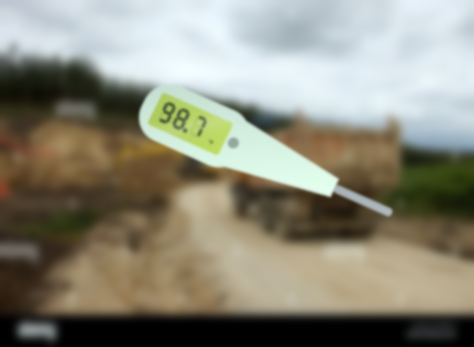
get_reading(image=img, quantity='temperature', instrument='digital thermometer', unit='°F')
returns 98.7 °F
